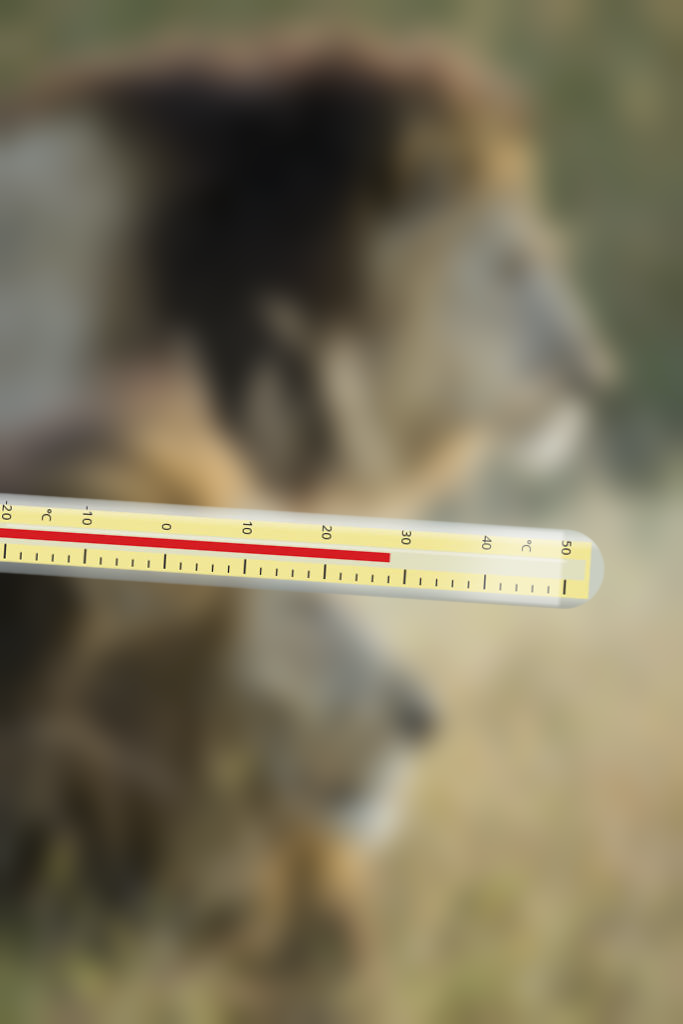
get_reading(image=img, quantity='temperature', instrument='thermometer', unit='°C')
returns 28 °C
